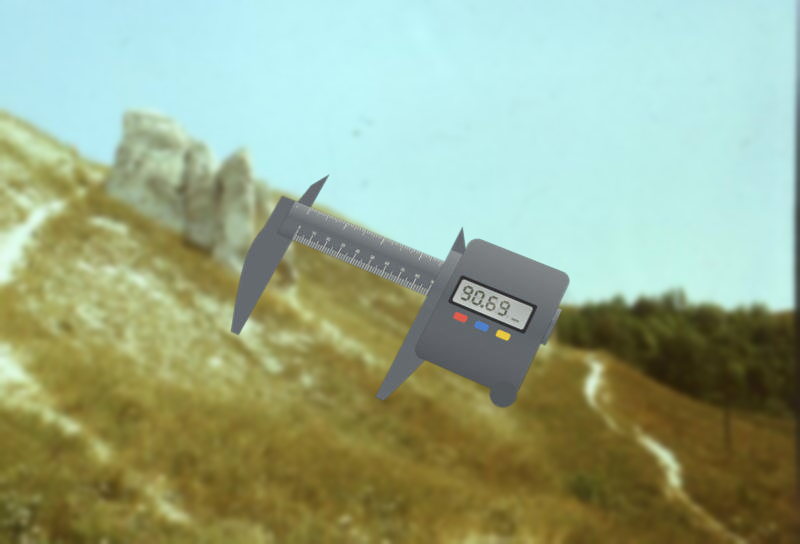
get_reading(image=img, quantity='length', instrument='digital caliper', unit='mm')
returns 90.69 mm
